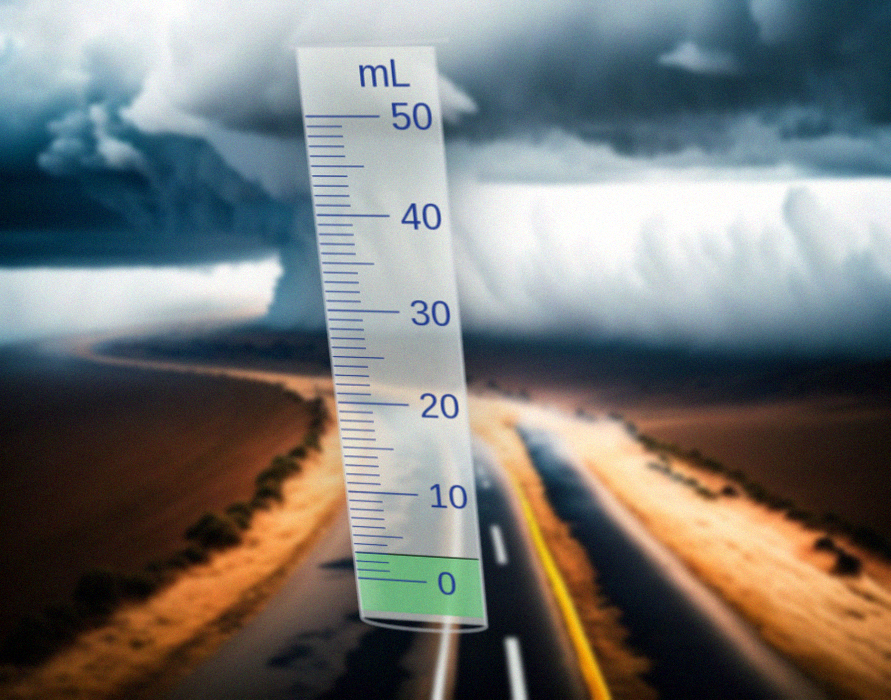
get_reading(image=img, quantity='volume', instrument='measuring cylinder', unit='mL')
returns 3 mL
